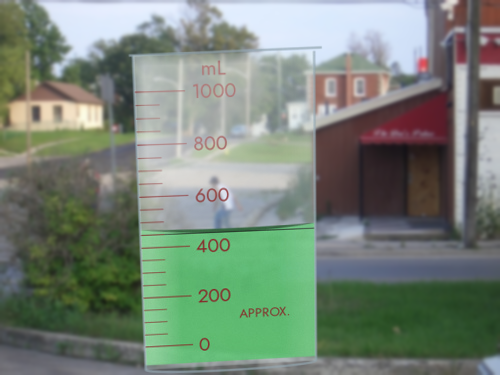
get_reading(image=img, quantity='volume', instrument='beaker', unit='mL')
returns 450 mL
